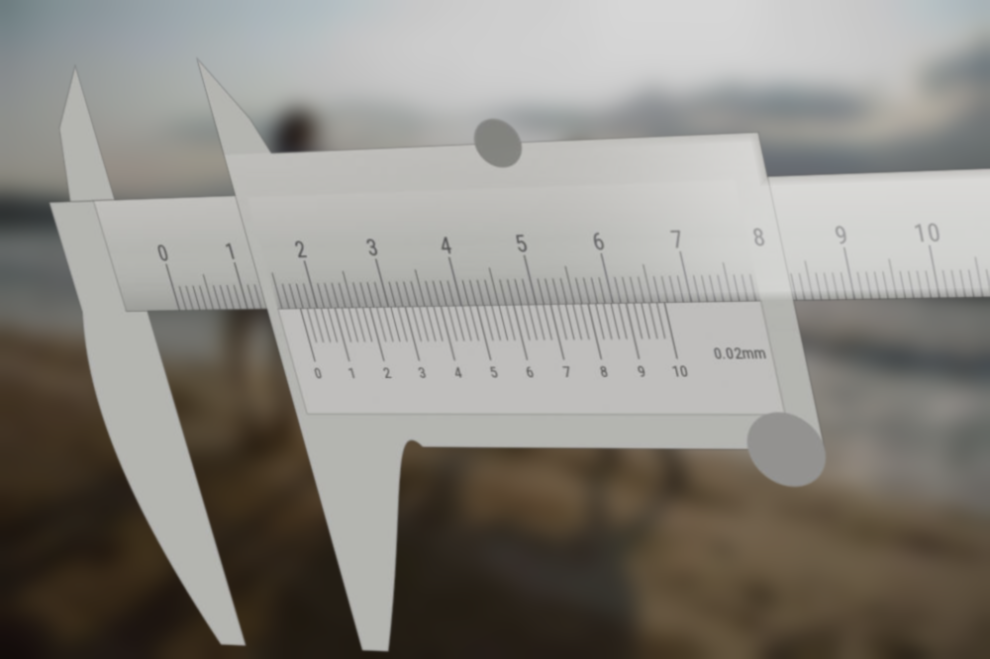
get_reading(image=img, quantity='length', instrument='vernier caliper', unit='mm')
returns 17.6 mm
